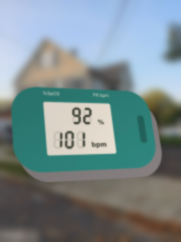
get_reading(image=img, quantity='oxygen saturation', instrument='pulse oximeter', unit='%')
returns 92 %
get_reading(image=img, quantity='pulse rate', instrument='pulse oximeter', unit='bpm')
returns 101 bpm
